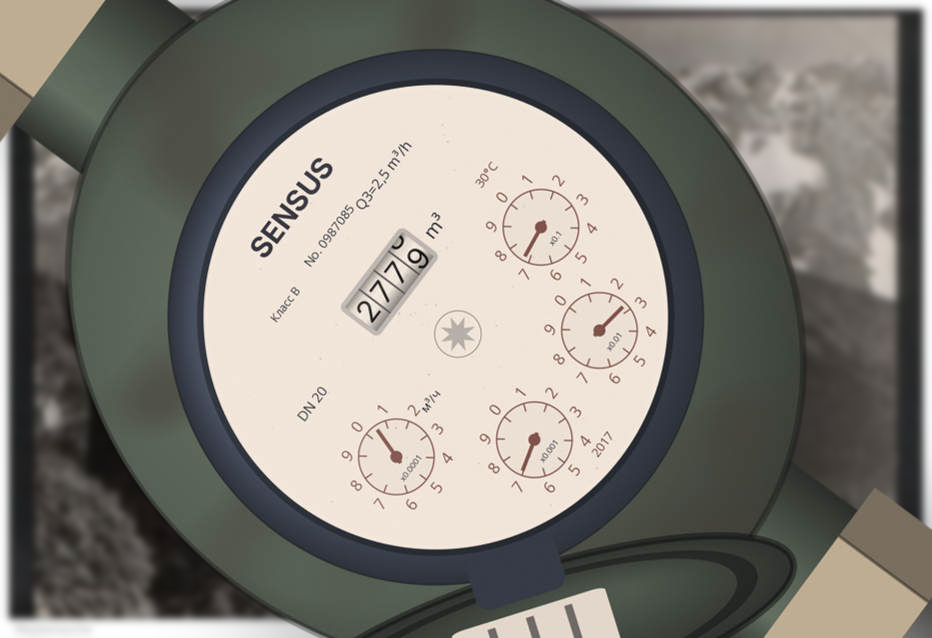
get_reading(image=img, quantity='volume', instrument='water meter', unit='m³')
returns 2778.7270 m³
